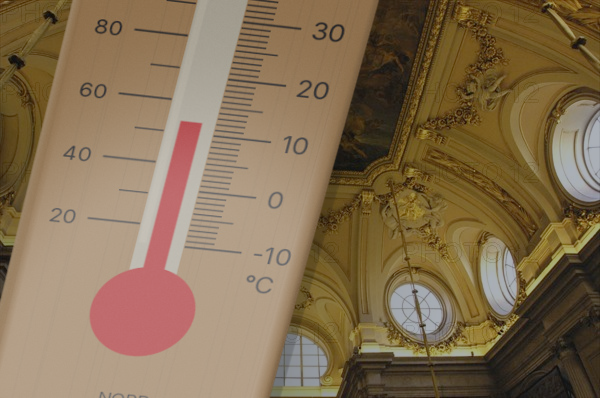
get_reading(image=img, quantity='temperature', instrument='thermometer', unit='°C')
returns 12 °C
